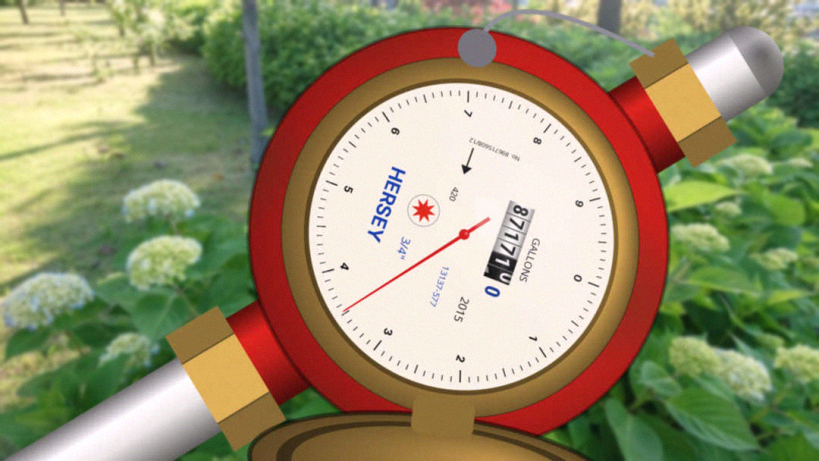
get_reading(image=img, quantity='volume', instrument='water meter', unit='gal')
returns 8717103.5 gal
